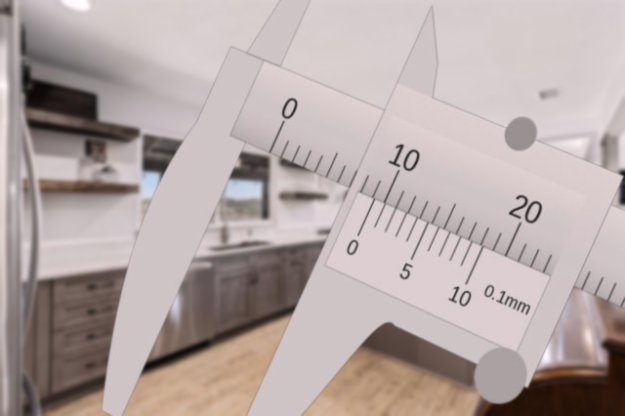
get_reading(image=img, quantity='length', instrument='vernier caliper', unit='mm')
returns 9.2 mm
